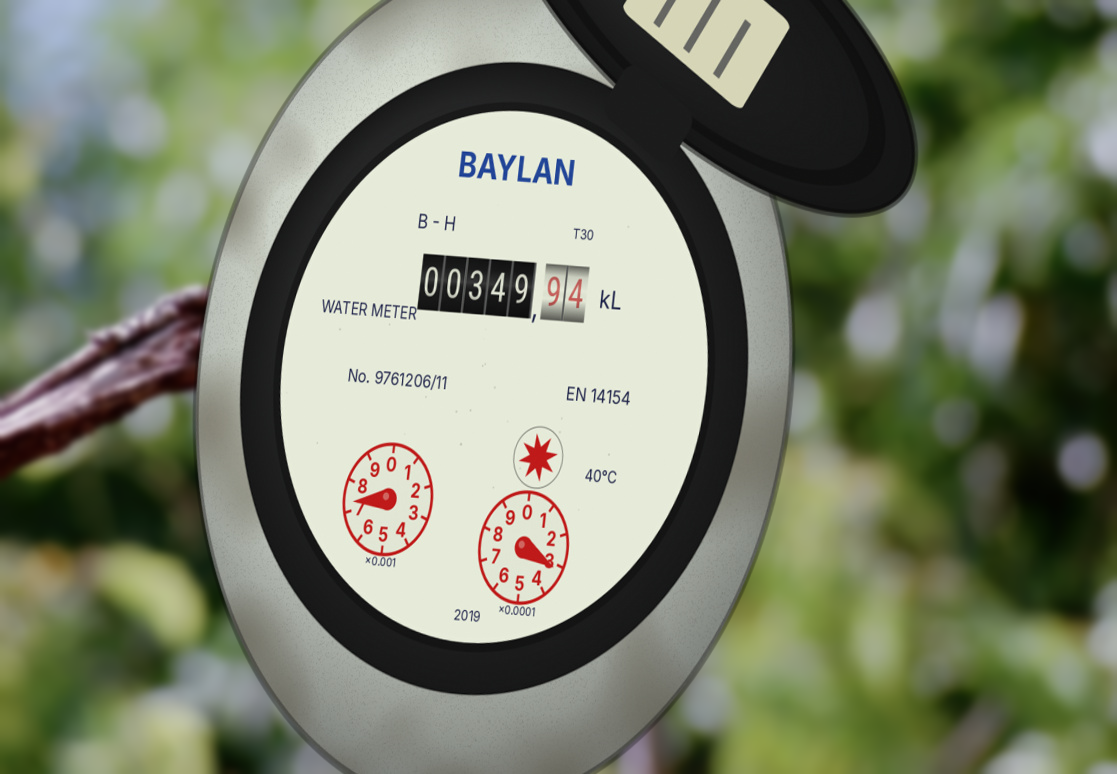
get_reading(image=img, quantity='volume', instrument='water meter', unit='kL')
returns 349.9473 kL
